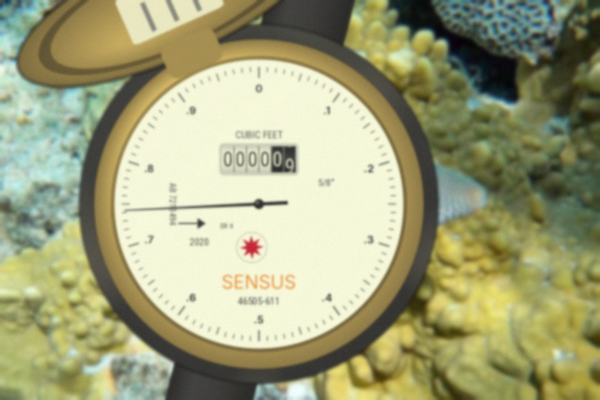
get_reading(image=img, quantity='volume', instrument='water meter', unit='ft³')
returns 8.74 ft³
